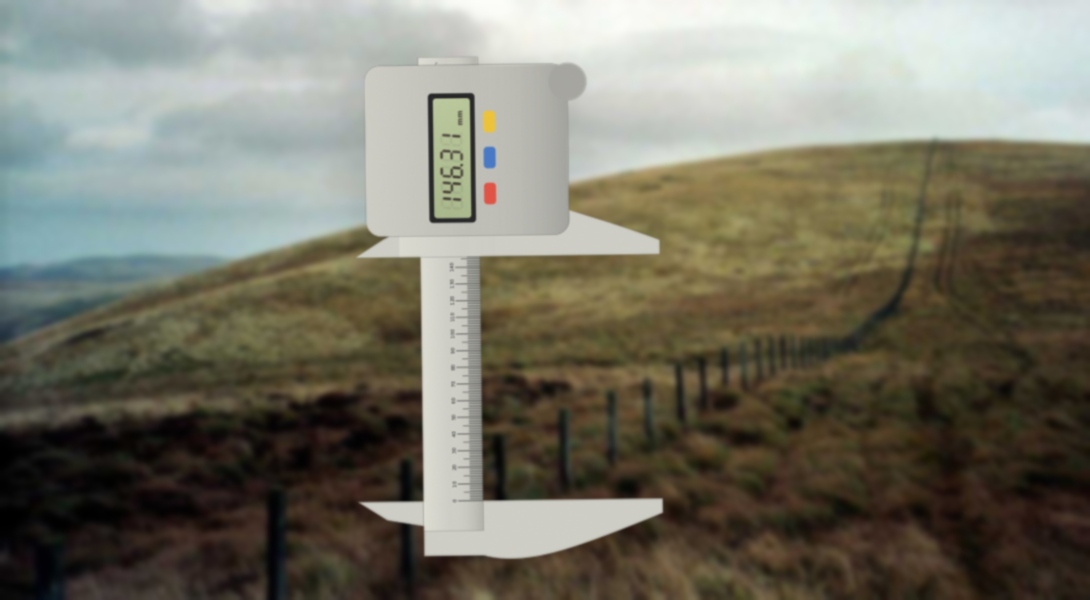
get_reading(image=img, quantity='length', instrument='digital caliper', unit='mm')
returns 146.31 mm
